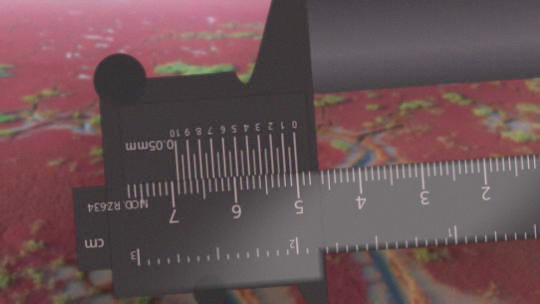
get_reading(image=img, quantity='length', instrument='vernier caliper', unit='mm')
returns 50.0 mm
